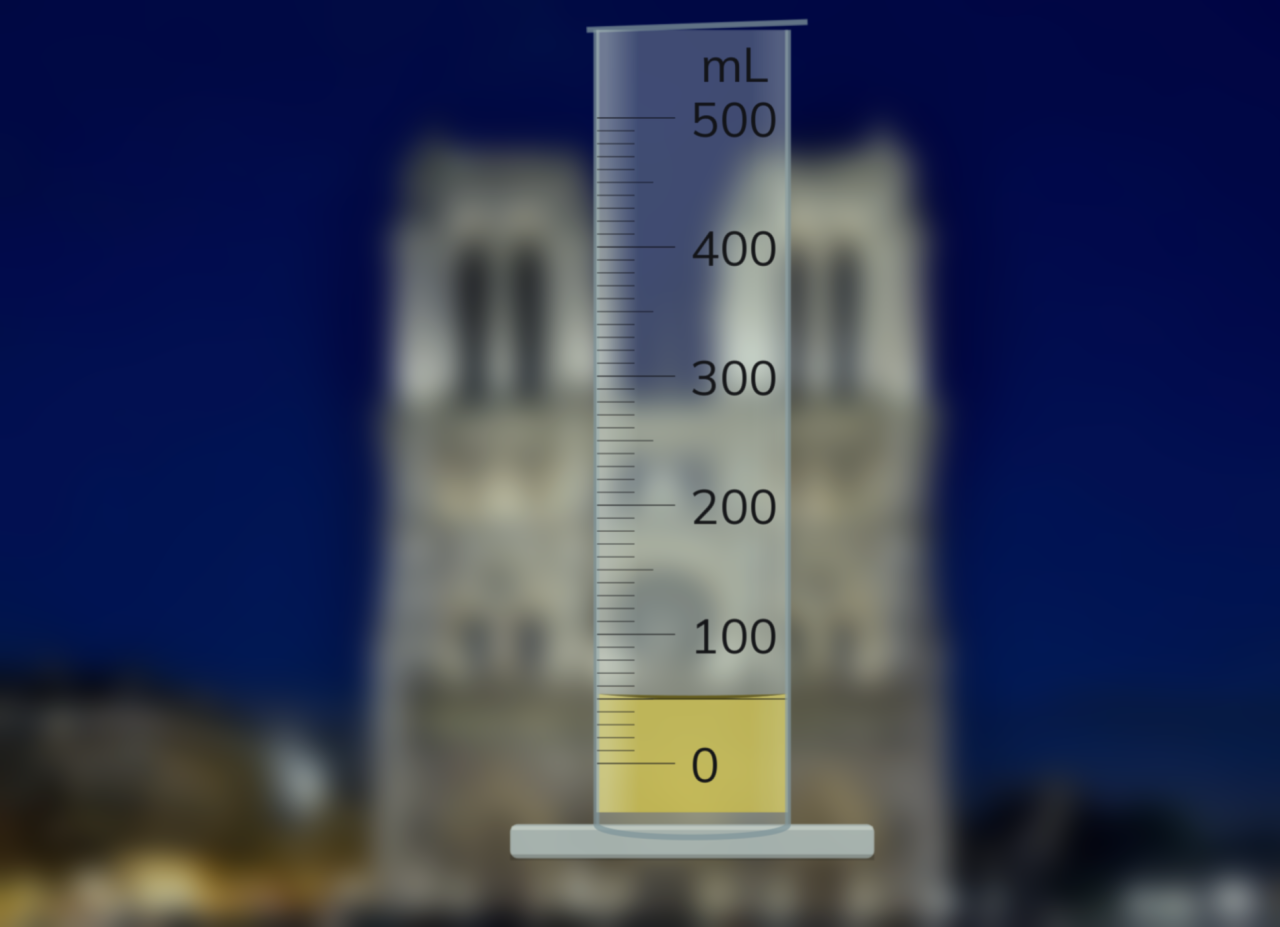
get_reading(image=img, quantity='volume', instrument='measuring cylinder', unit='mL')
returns 50 mL
